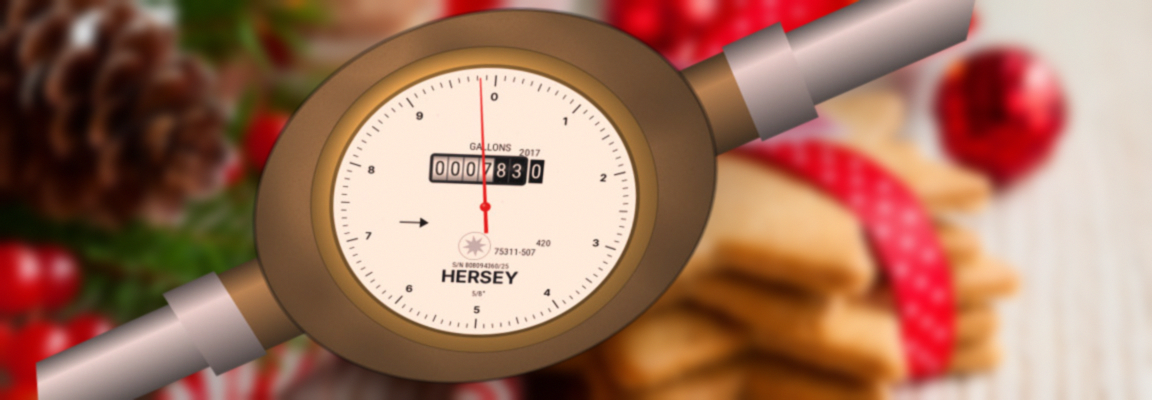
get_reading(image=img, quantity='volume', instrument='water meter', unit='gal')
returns 7829.8 gal
